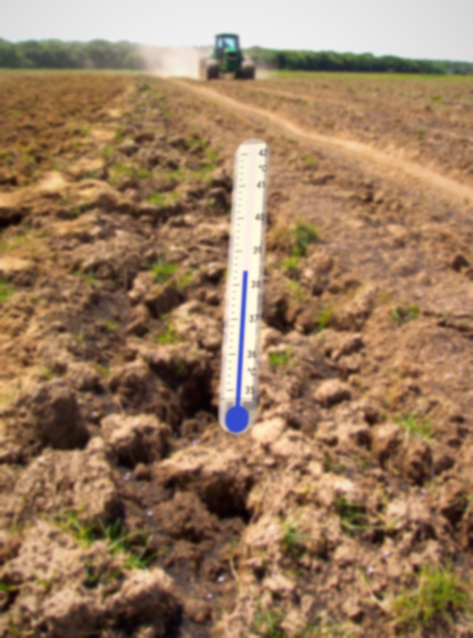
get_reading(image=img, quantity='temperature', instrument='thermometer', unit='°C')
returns 38.4 °C
